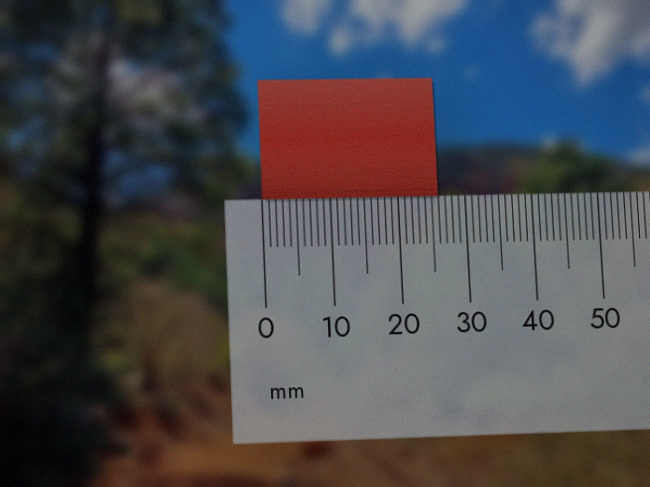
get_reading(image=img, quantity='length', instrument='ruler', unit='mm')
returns 26 mm
